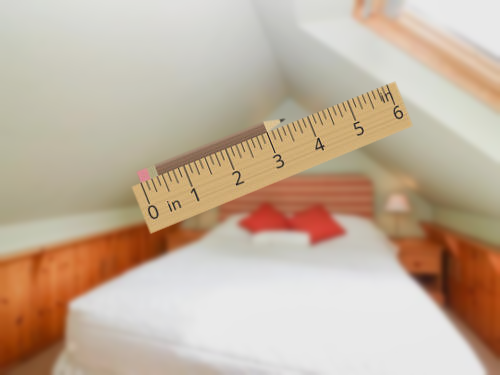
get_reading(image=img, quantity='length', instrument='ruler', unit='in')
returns 3.5 in
